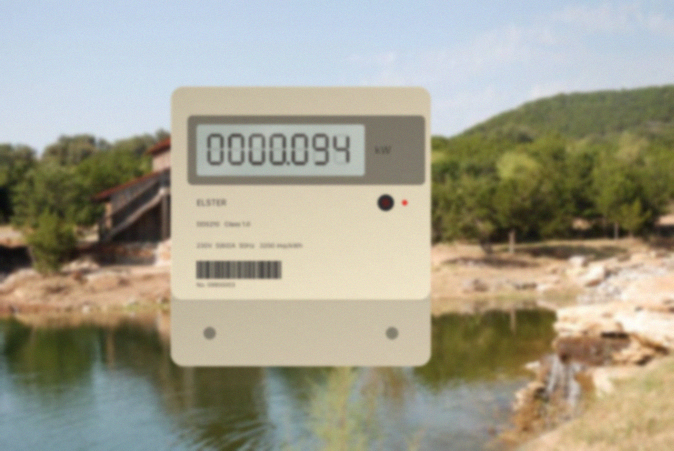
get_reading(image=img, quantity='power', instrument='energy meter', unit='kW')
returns 0.094 kW
